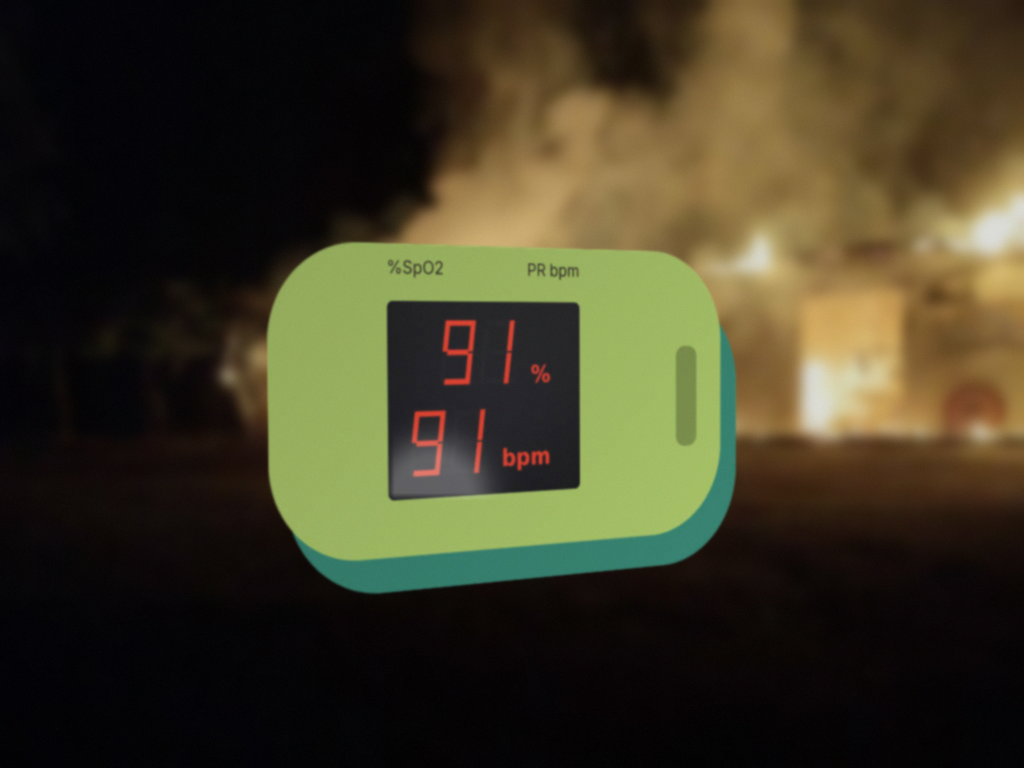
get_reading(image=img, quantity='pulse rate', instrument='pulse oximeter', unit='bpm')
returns 91 bpm
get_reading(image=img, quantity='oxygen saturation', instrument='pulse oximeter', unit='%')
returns 91 %
